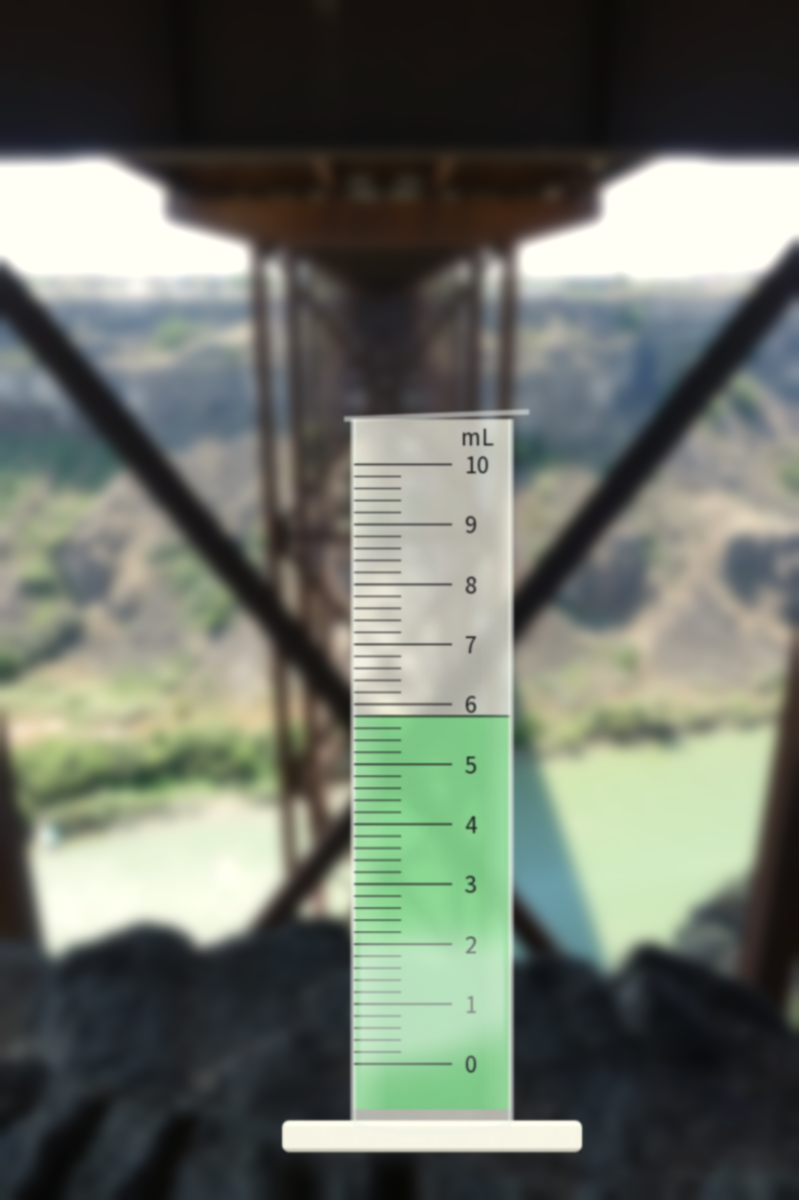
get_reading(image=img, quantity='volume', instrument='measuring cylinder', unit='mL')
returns 5.8 mL
